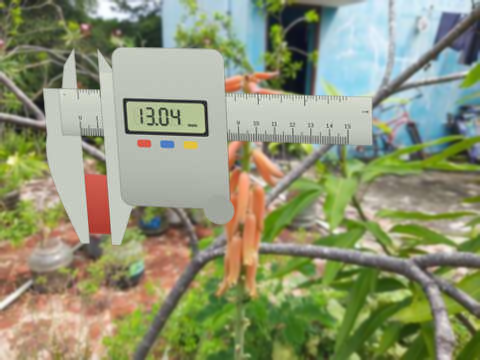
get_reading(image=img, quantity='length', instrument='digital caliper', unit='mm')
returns 13.04 mm
